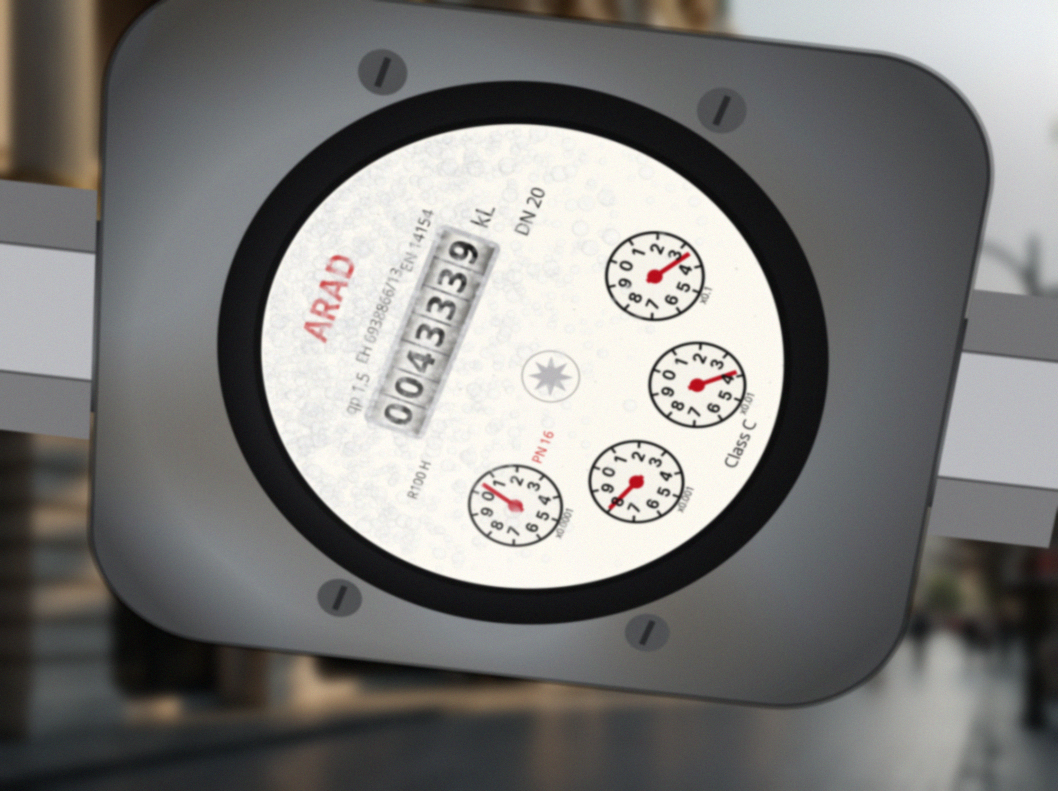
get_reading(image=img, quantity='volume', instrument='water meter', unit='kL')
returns 43339.3380 kL
